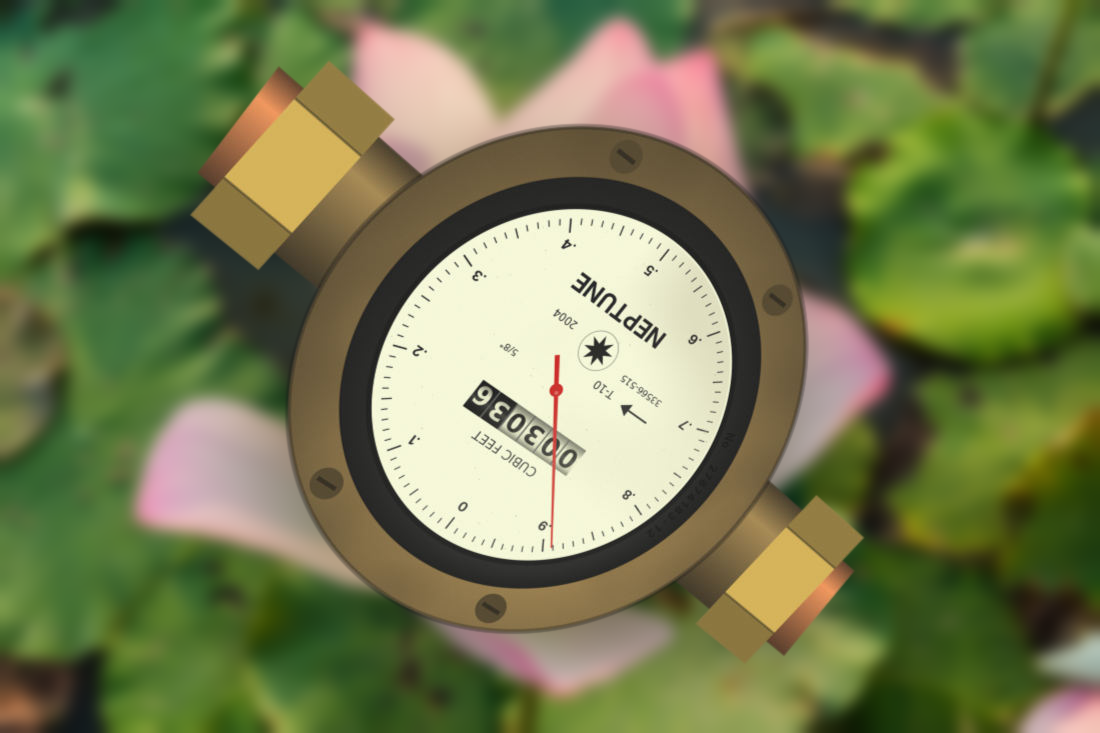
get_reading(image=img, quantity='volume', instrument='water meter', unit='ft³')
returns 3035.89 ft³
